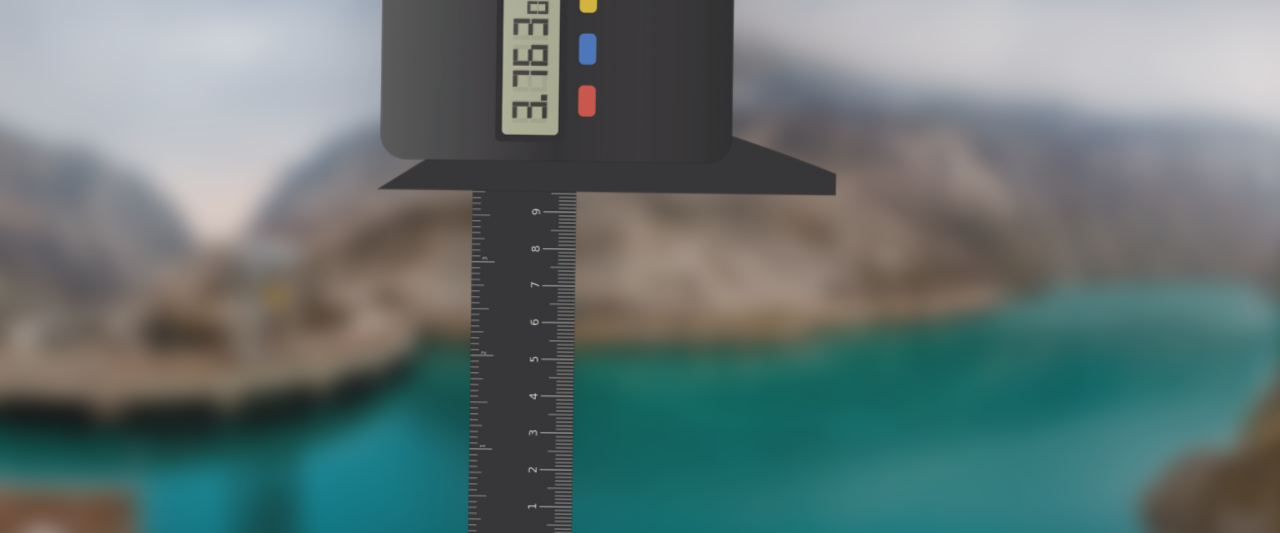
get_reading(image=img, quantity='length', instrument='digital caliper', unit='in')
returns 3.7630 in
